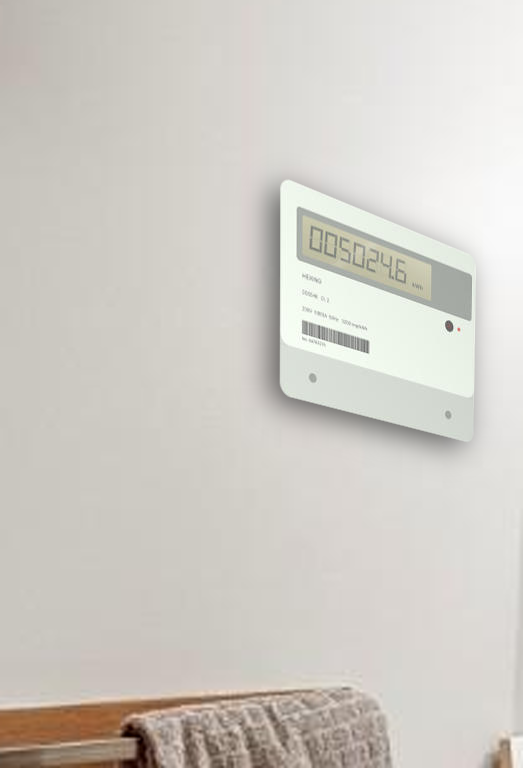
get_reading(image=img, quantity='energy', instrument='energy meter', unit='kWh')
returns 5024.6 kWh
